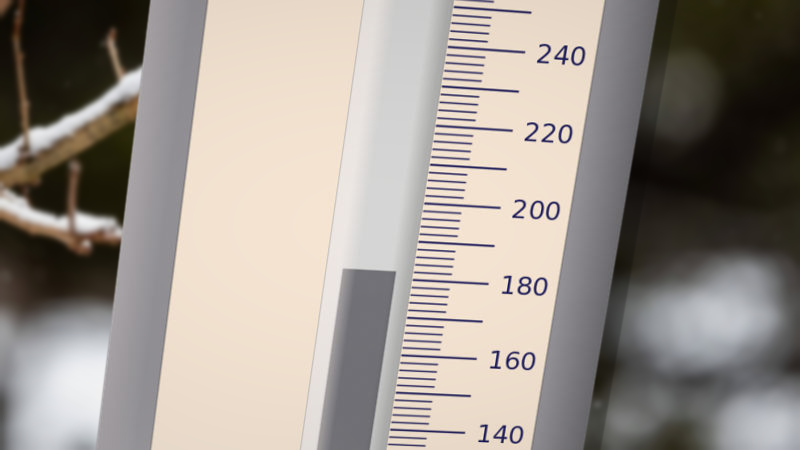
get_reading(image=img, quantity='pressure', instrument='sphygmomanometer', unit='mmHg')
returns 182 mmHg
